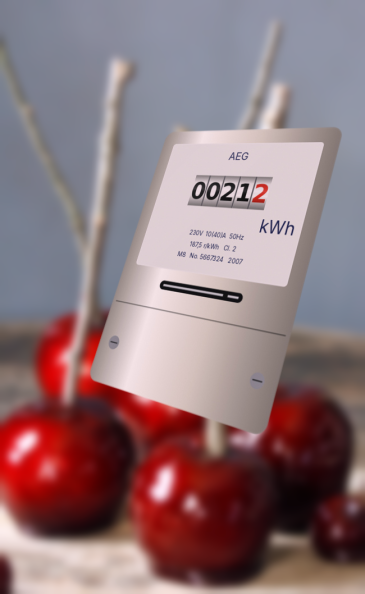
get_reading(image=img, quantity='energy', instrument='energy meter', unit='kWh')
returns 21.2 kWh
